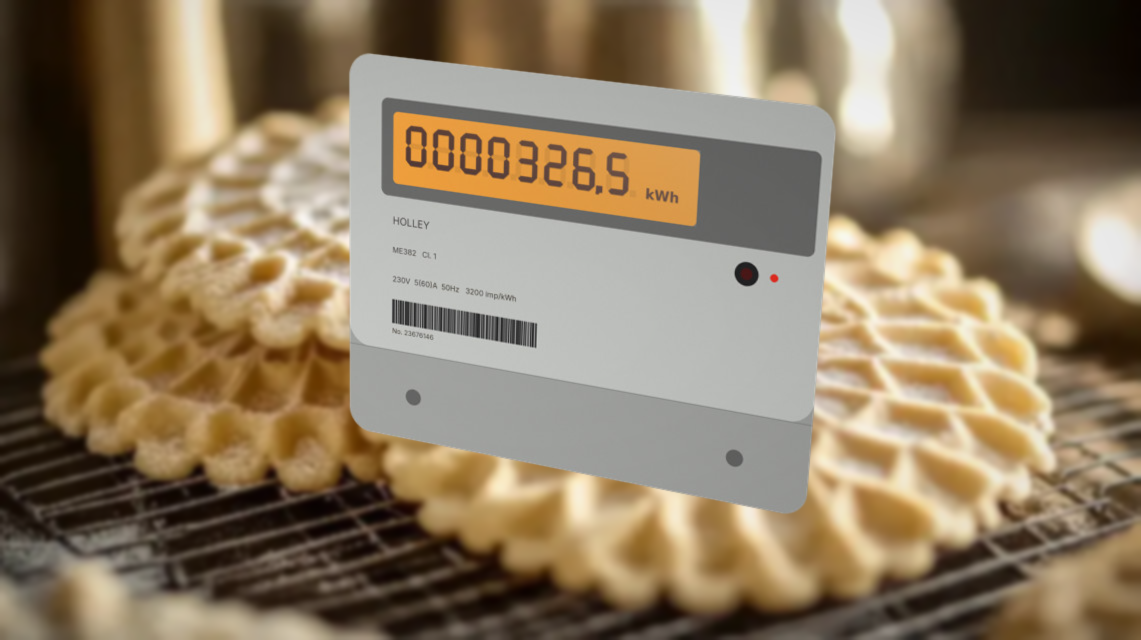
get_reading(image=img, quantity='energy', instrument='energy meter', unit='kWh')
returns 326.5 kWh
